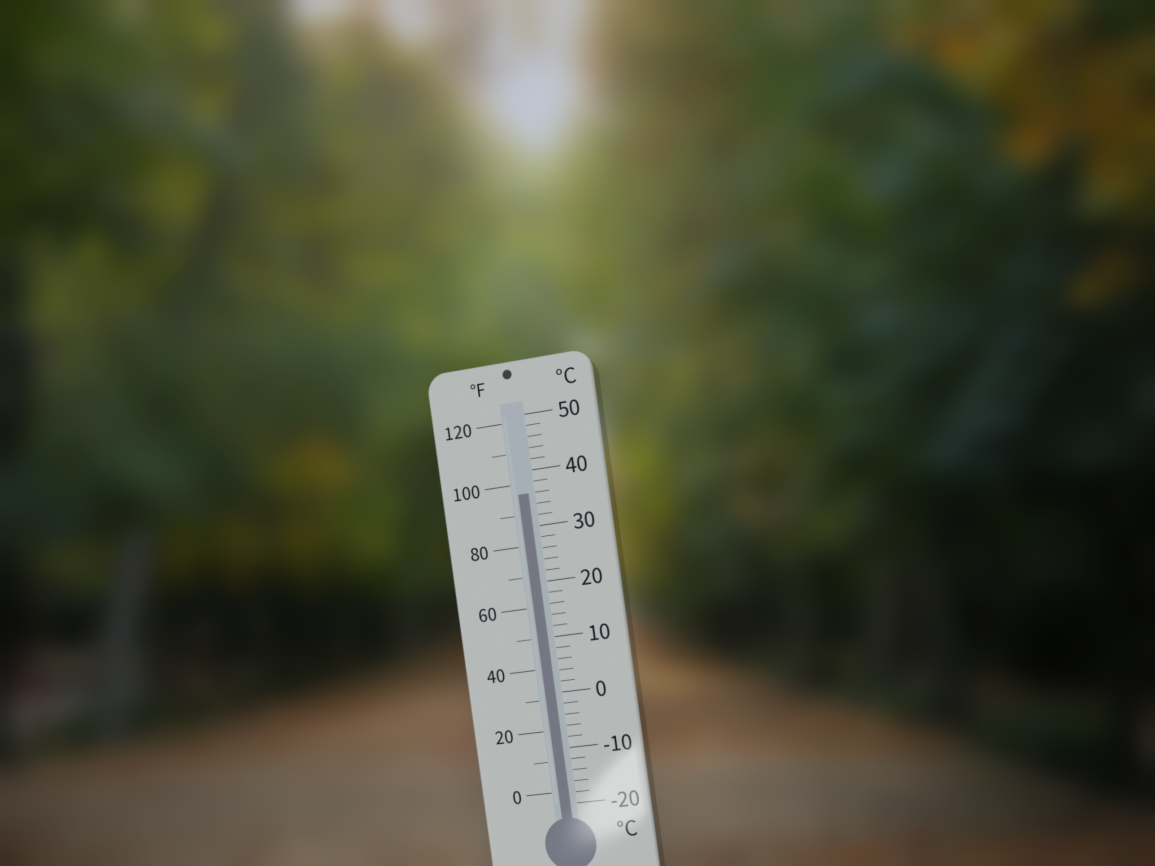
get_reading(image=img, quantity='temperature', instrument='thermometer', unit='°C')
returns 36 °C
